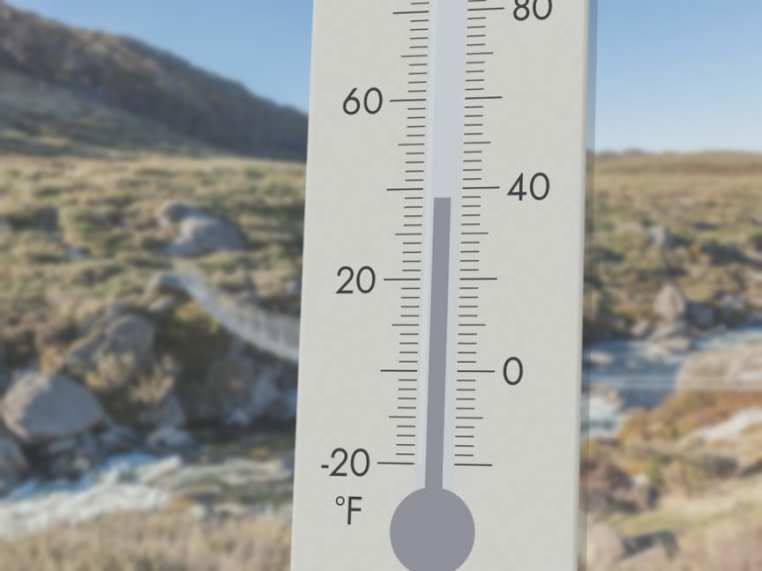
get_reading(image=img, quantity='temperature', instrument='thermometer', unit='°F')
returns 38 °F
